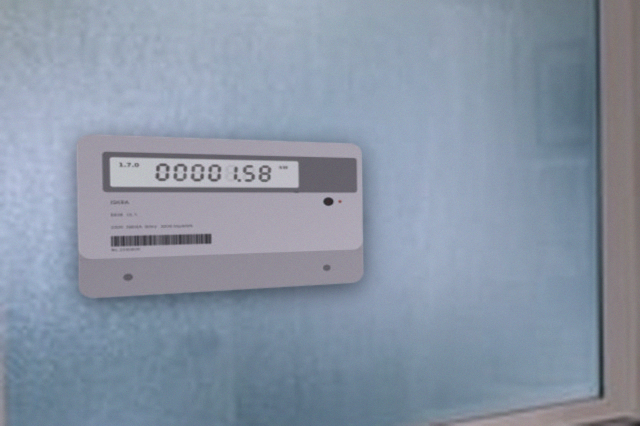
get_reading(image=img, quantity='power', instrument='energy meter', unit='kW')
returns 1.58 kW
